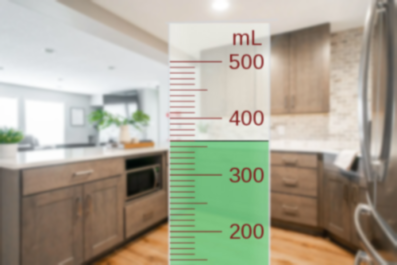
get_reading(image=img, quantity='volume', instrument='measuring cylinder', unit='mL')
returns 360 mL
